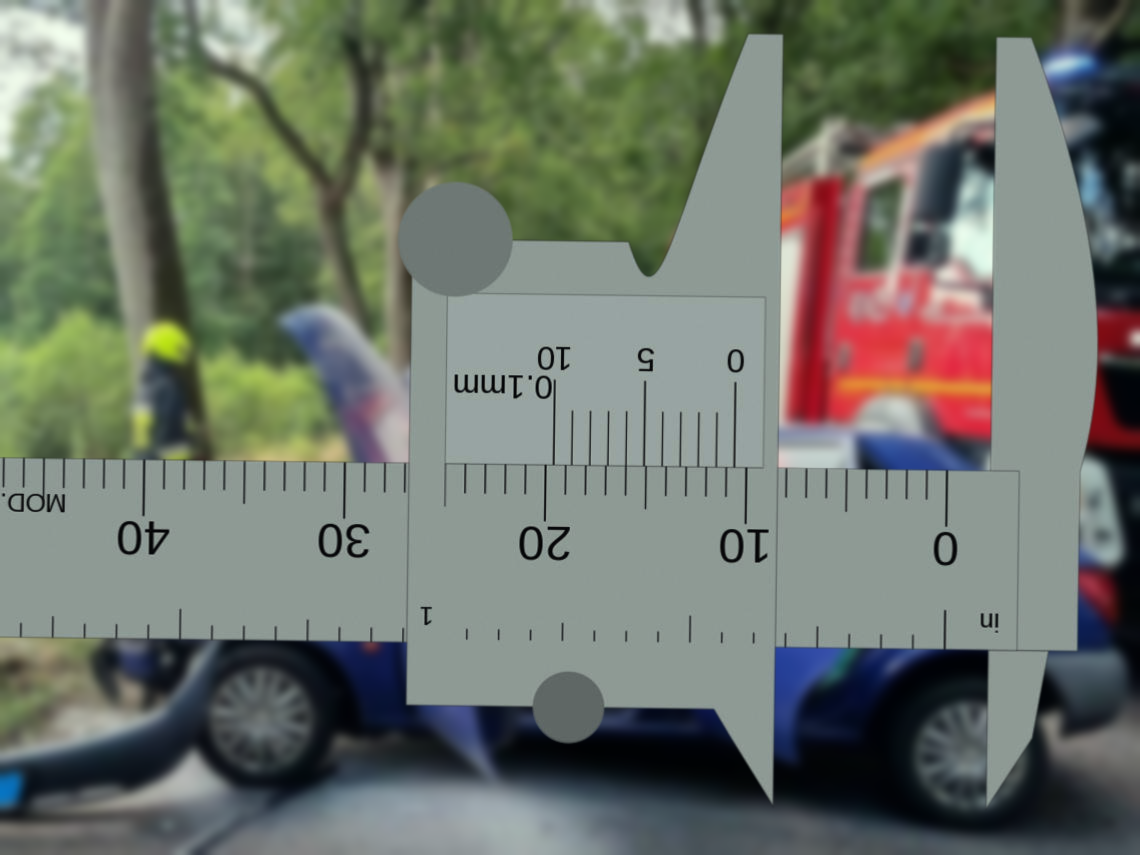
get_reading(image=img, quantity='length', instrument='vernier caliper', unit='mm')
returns 10.6 mm
